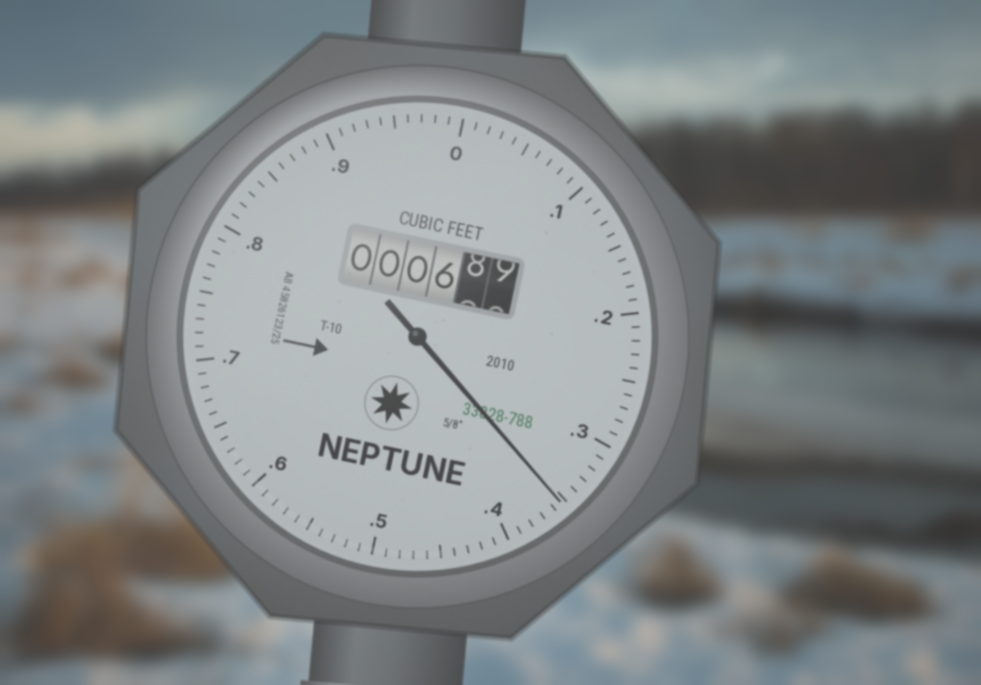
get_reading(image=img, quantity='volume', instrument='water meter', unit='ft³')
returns 689.35 ft³
